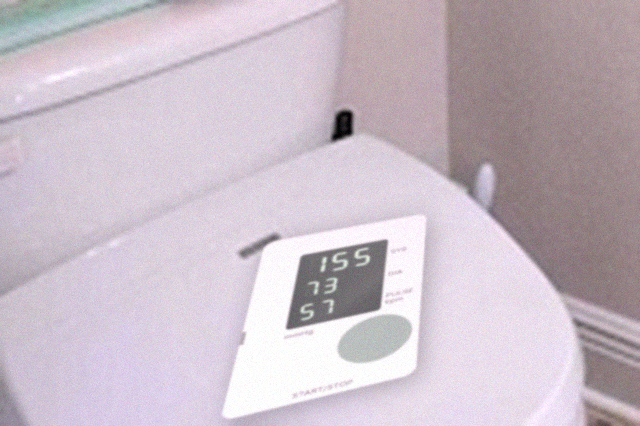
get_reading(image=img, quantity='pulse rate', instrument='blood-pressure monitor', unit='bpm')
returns 57 bpm
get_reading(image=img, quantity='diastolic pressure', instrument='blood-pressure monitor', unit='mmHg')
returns 73 mmHg
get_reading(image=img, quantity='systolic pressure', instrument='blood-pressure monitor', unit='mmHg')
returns 155 mmHg
